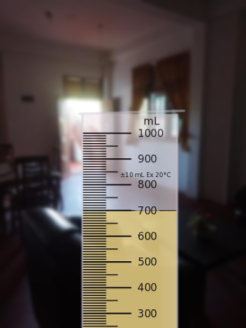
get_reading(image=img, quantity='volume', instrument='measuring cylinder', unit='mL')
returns 700 mL
